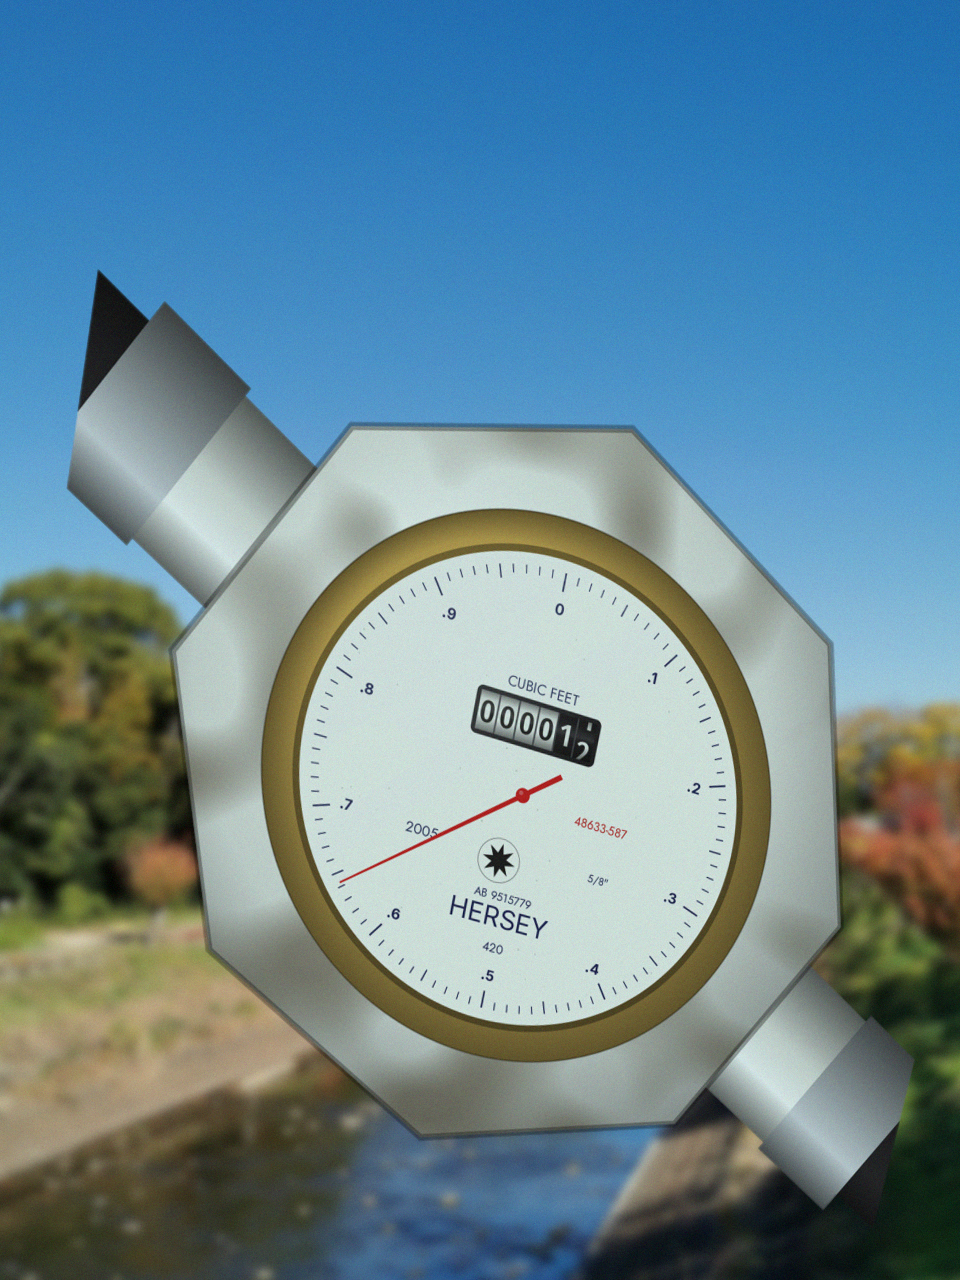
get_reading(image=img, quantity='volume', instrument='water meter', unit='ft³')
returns 11.64 ft³
